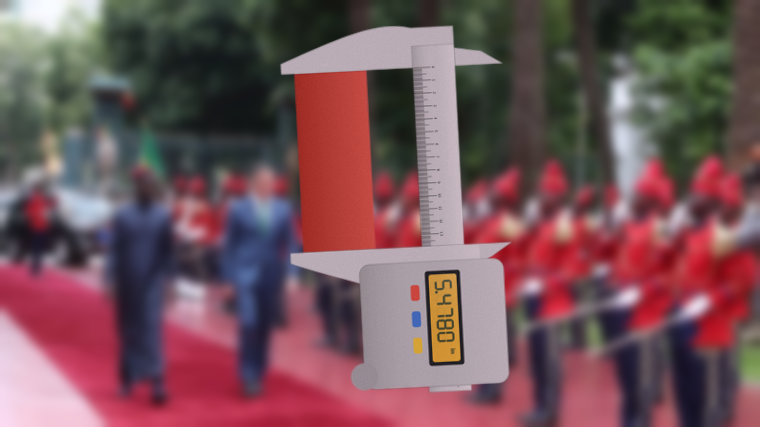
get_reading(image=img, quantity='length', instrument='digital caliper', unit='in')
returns 5.4780 in
